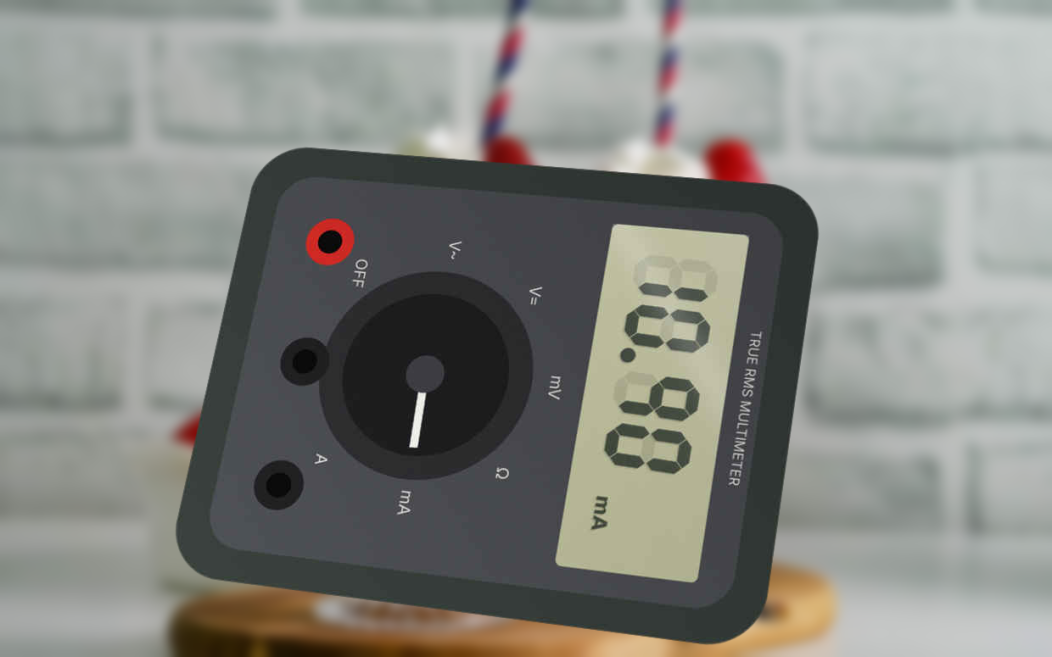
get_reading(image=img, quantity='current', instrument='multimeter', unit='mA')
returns 10.90 mA
